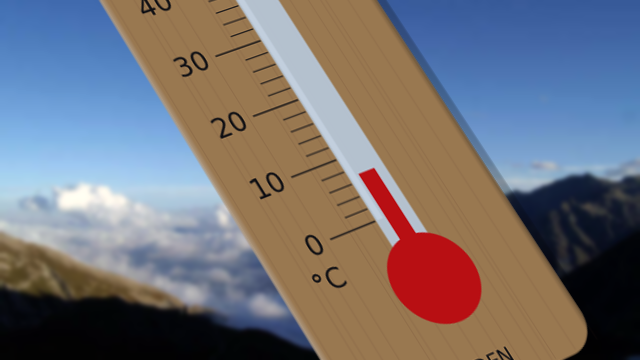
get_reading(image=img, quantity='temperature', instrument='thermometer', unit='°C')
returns 7 °C
